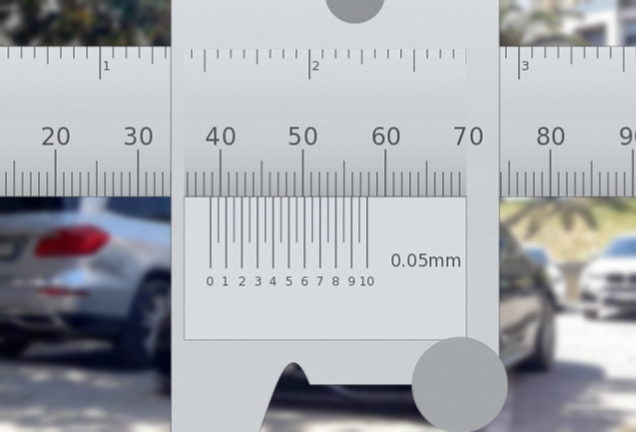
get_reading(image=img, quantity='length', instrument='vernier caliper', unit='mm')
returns 38.8 mm
